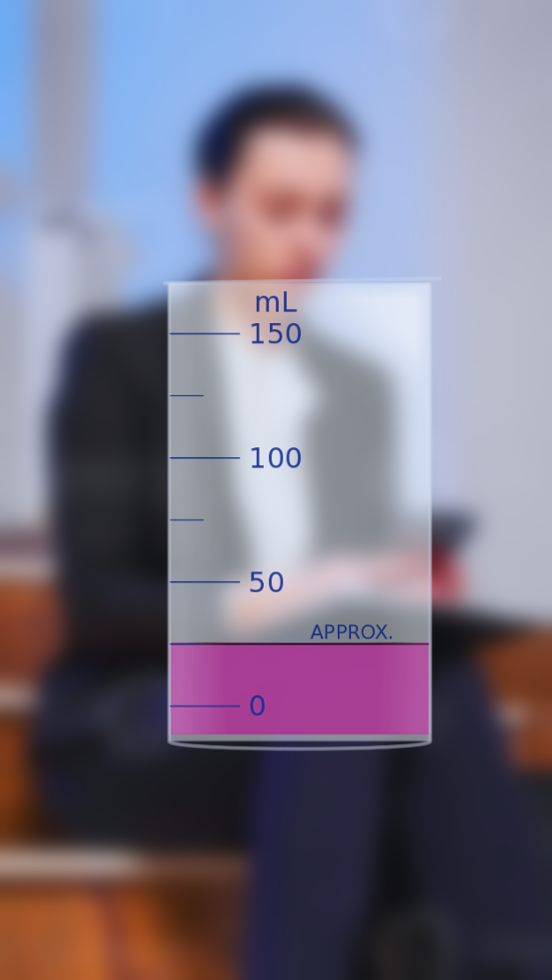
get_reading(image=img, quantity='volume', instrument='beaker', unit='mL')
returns 25 mL
